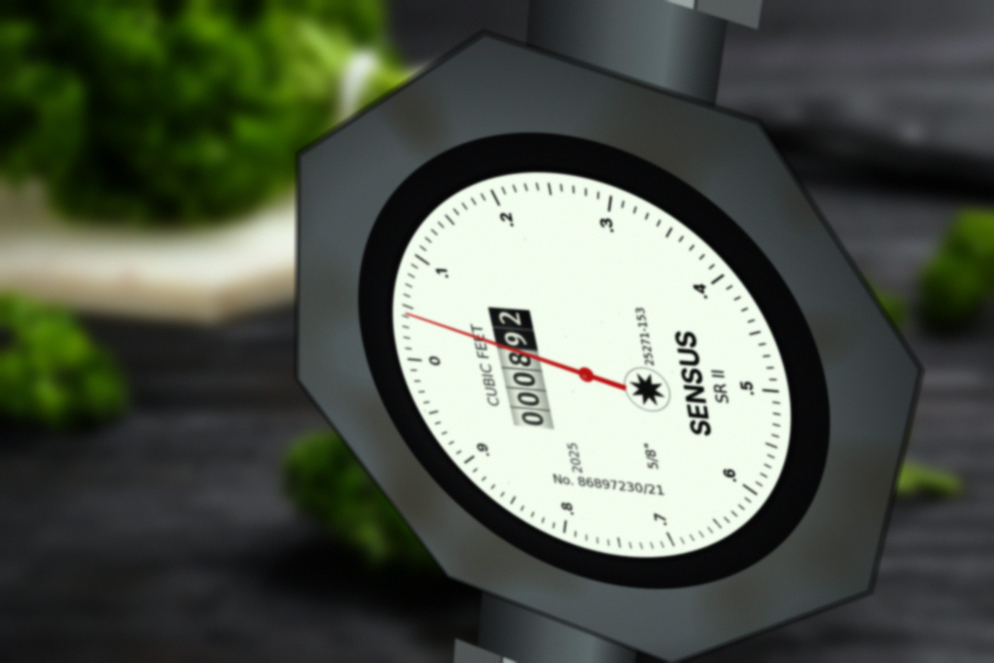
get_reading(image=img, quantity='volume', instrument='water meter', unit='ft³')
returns 892.04 ft³
